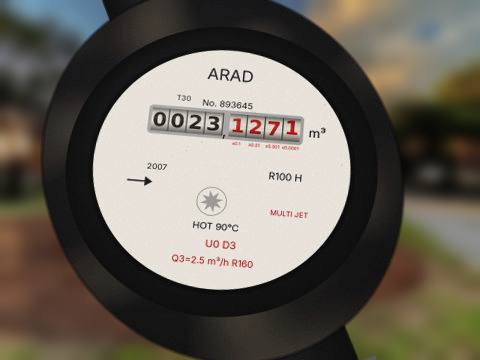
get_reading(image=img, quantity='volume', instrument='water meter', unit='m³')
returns 23.1271 m³
